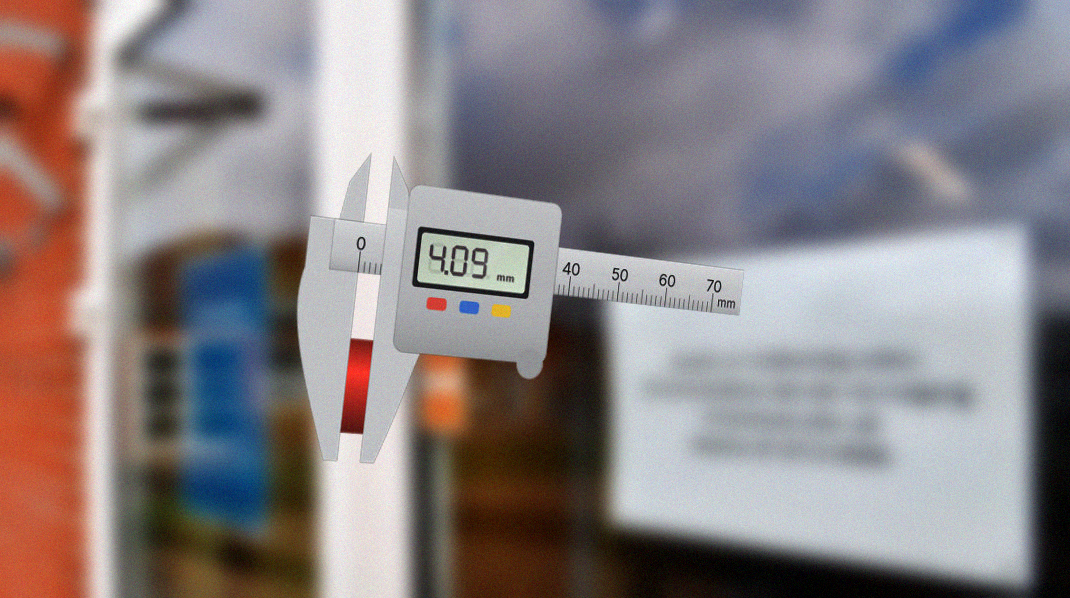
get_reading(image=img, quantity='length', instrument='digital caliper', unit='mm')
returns 4.09 mm
